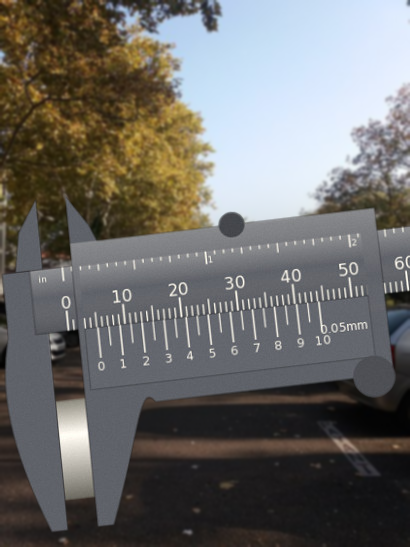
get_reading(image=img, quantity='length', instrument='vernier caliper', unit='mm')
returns 5.2 mm
